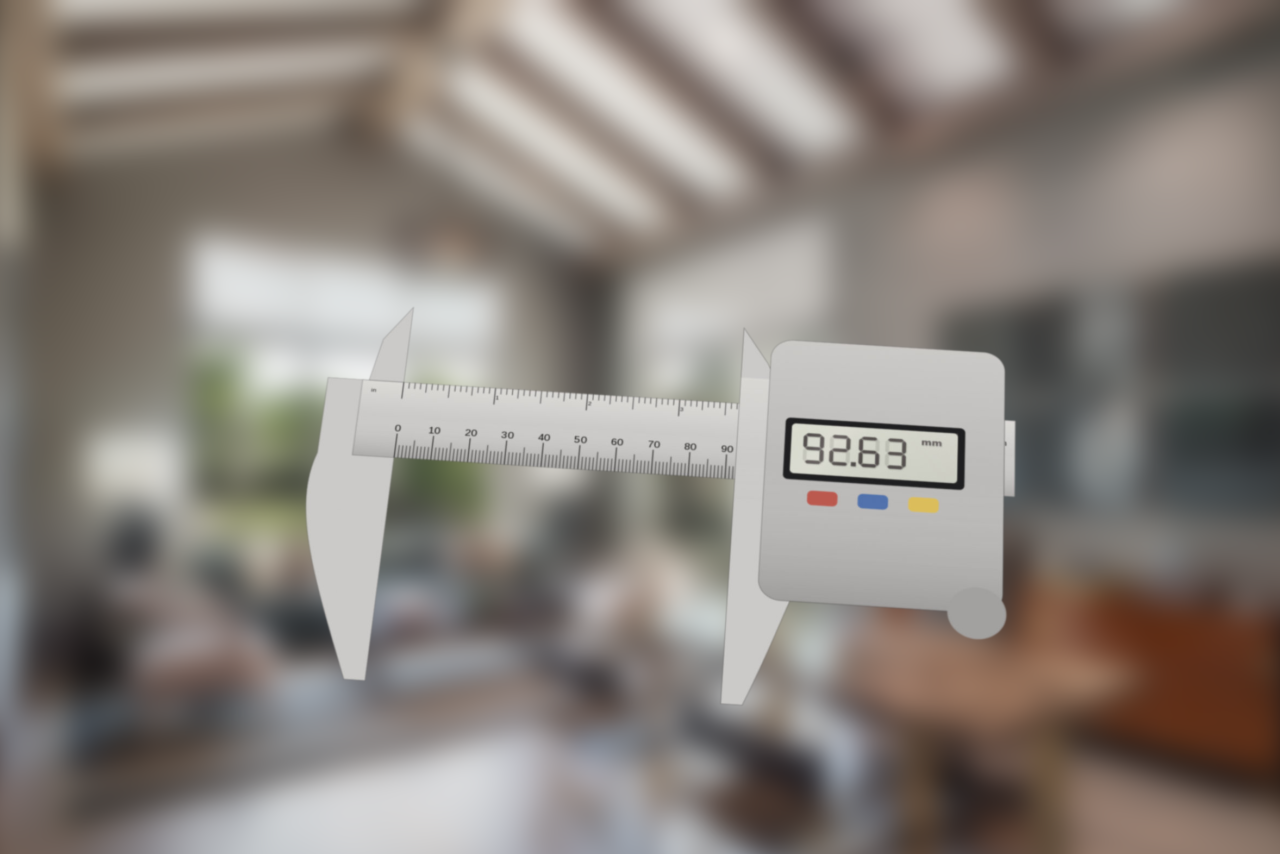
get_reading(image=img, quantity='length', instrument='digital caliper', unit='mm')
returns 92.63 mm
